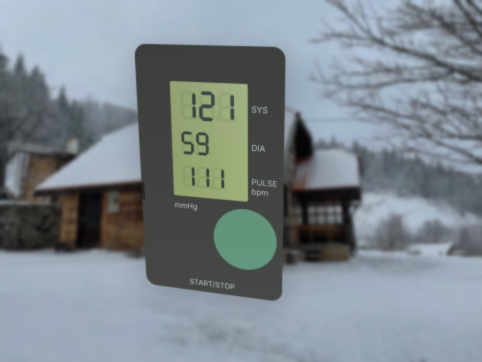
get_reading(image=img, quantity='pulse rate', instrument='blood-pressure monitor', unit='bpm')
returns 111 bpm
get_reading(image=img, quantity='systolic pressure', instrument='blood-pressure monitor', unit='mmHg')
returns 121 mmHg
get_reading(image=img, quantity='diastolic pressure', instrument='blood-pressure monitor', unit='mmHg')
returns 59 mmHg
